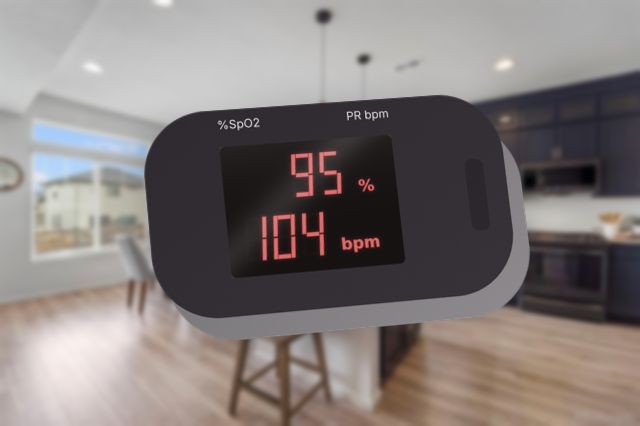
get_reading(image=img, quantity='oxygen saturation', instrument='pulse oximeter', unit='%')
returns 95 %
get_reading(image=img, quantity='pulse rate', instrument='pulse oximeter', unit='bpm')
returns 104 bpm
